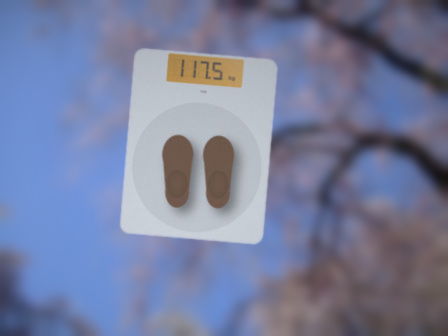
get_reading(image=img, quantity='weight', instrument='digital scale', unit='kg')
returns 117.5 kg
